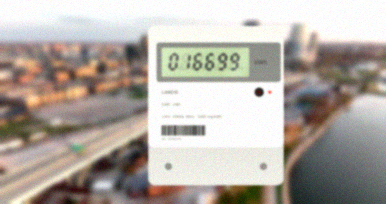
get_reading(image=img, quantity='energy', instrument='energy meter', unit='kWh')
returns 16699 kWh
